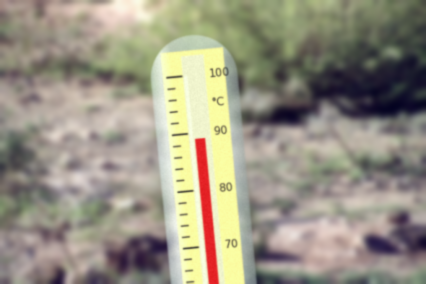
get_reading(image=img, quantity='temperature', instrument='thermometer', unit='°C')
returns 89 °C
